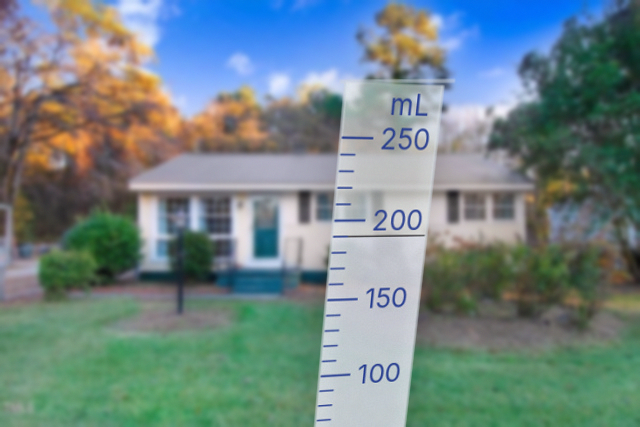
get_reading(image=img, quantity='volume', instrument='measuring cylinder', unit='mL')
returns 190 mL
